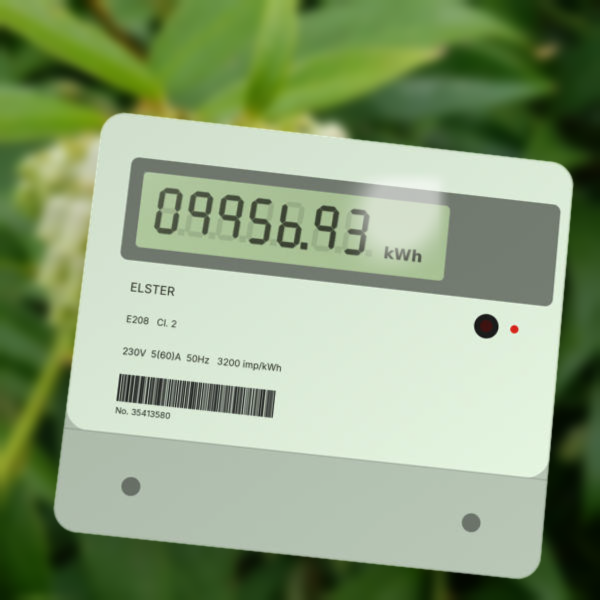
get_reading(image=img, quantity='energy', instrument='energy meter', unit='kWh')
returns 9956.93 kWh
